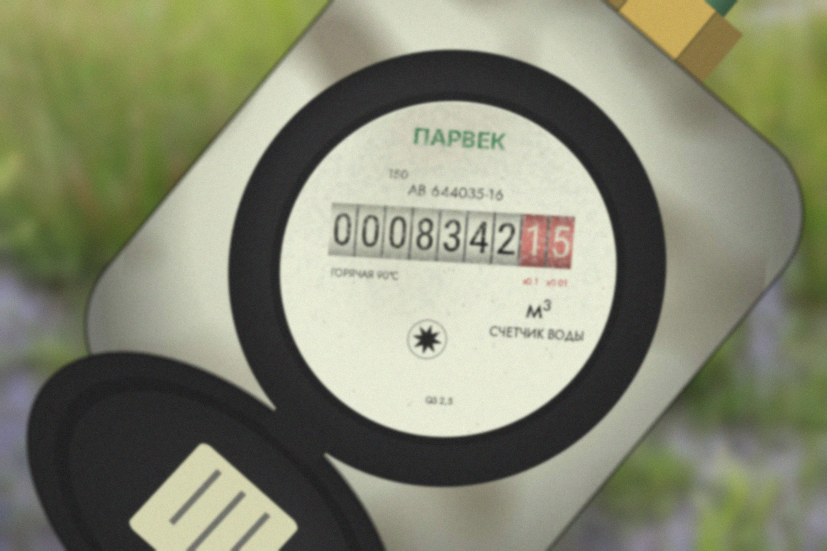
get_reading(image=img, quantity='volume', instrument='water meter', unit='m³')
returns 8342.15 m³
